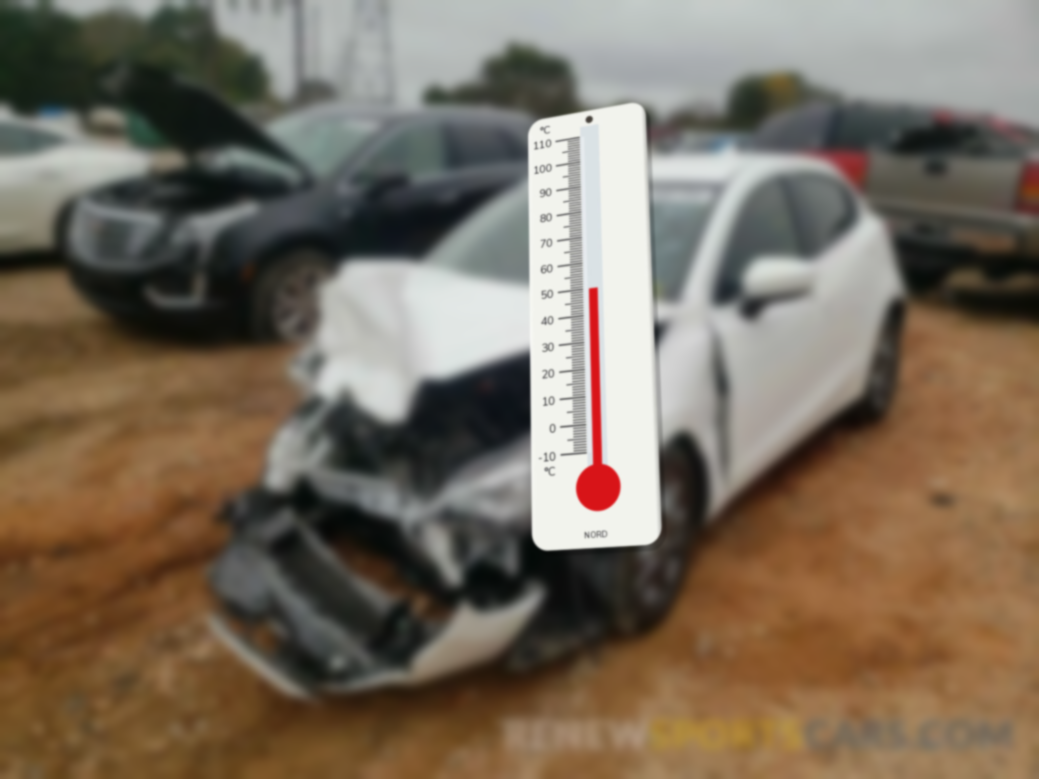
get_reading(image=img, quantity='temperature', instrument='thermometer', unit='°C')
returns 50 °C
